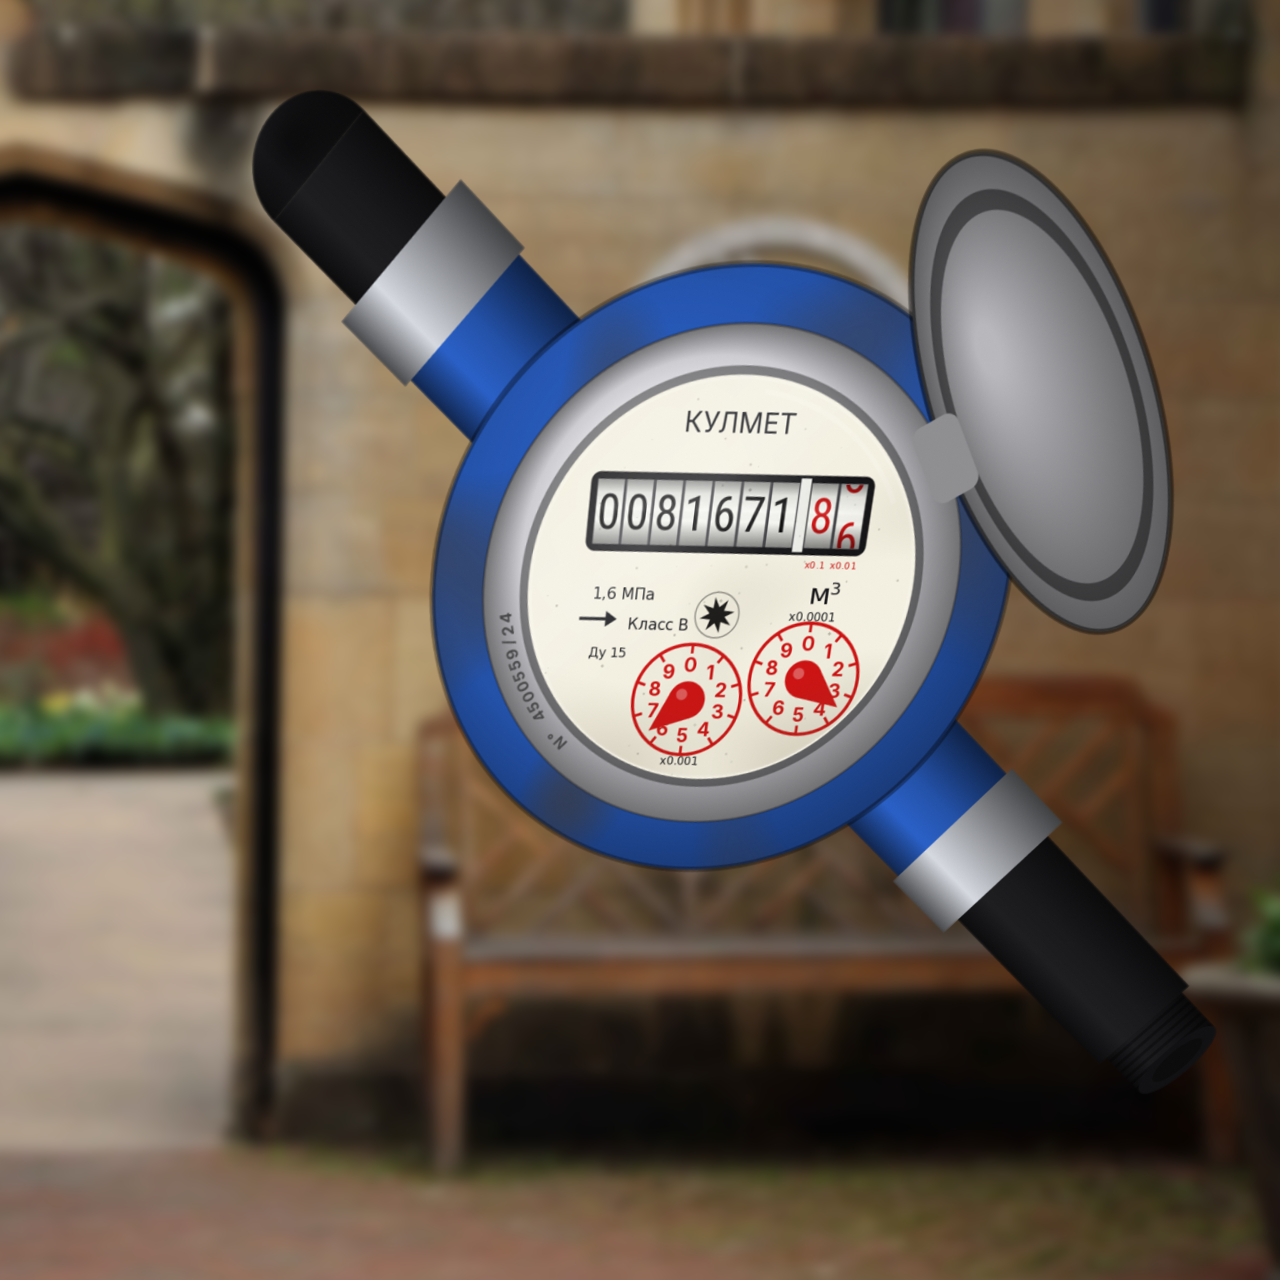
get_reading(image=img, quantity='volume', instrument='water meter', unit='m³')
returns 81671.8563 m³
